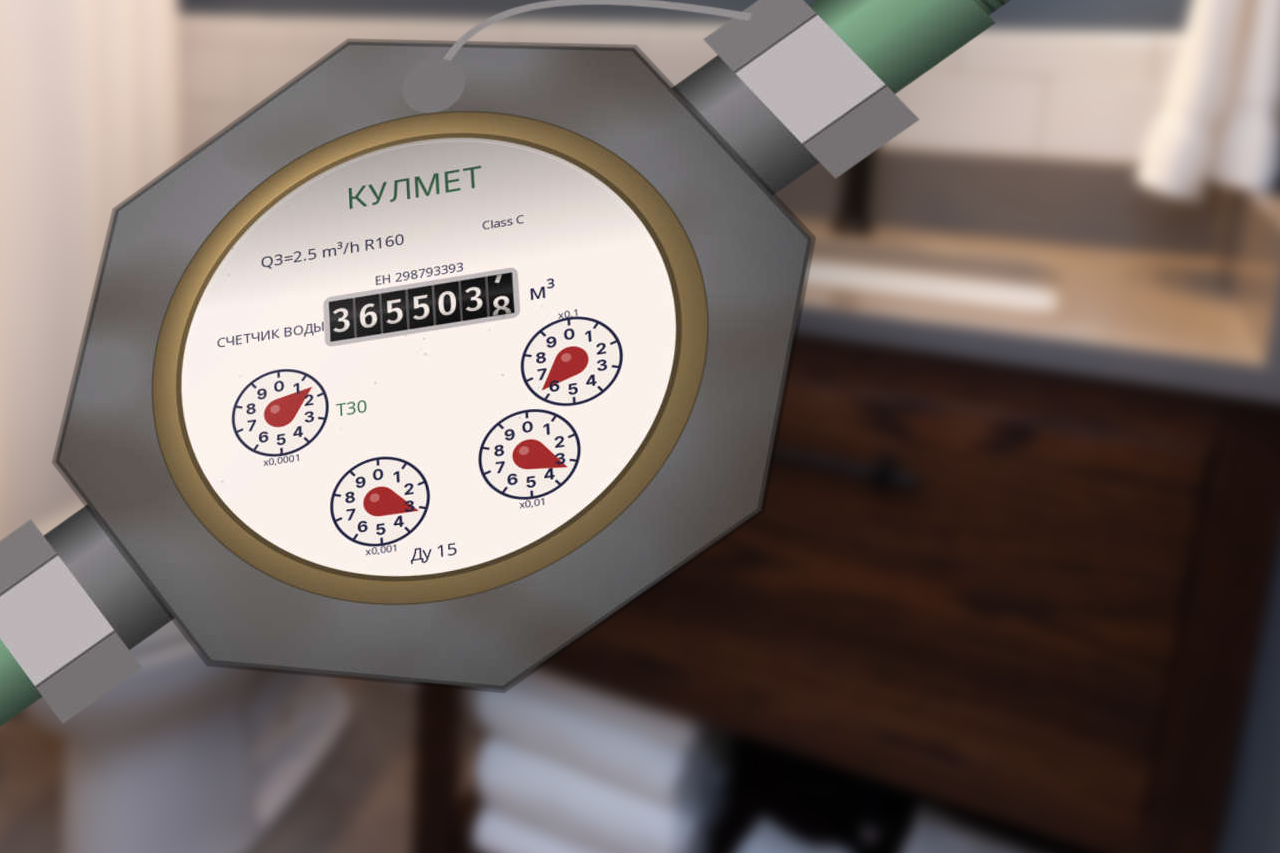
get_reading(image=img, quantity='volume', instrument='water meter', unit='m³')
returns 3655037.6331 m³
